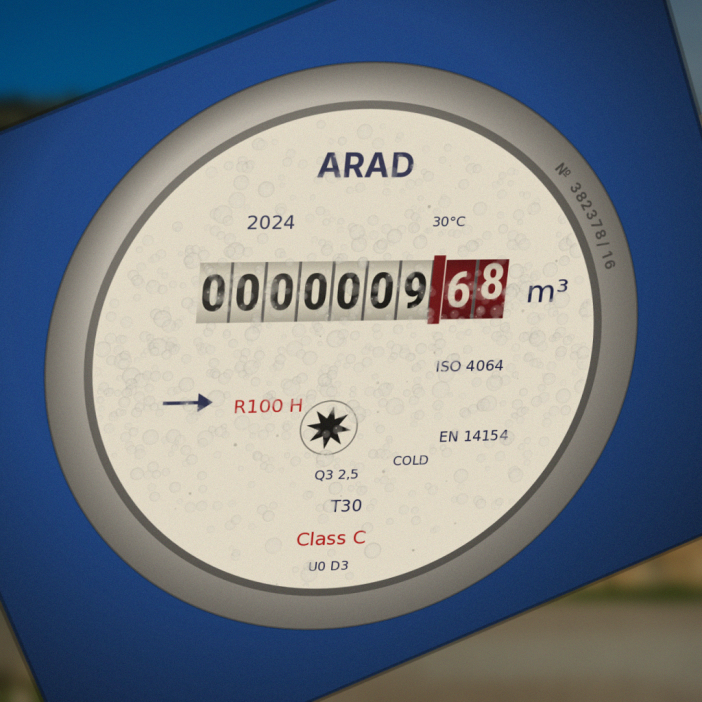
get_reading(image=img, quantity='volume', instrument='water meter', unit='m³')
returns 9.68 m³
